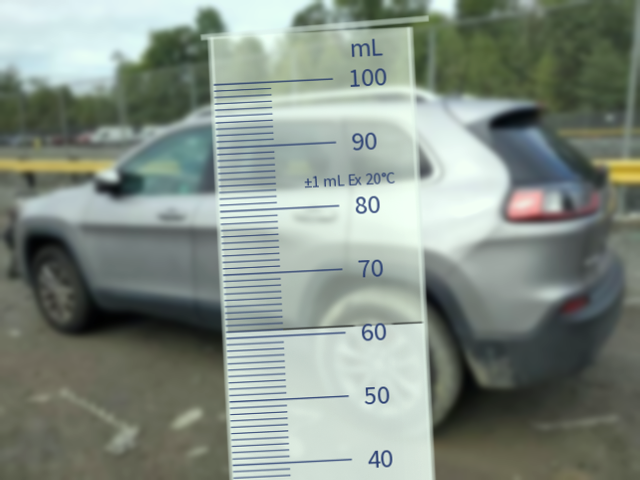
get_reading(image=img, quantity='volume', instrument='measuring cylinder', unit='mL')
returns 61 mL
